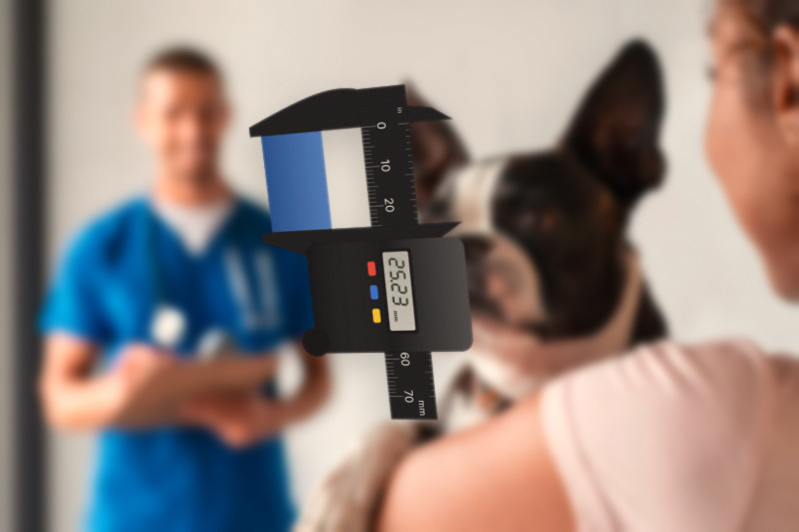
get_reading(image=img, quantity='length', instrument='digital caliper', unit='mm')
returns 25.23 mm
